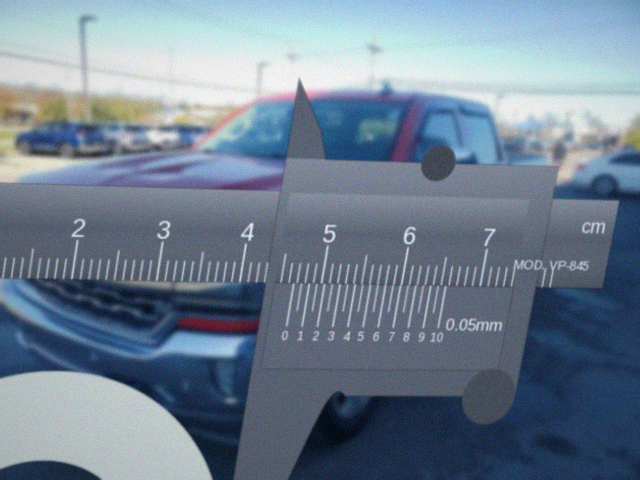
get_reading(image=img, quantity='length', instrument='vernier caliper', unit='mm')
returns 46.6 mm
